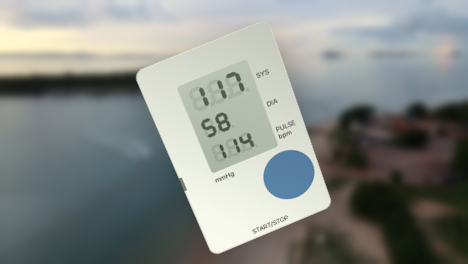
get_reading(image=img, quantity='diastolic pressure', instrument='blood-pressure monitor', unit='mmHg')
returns 58 mmHg
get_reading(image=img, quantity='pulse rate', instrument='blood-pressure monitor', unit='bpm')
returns 114 bpm
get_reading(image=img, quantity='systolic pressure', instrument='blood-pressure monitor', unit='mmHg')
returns 117 mmHg
